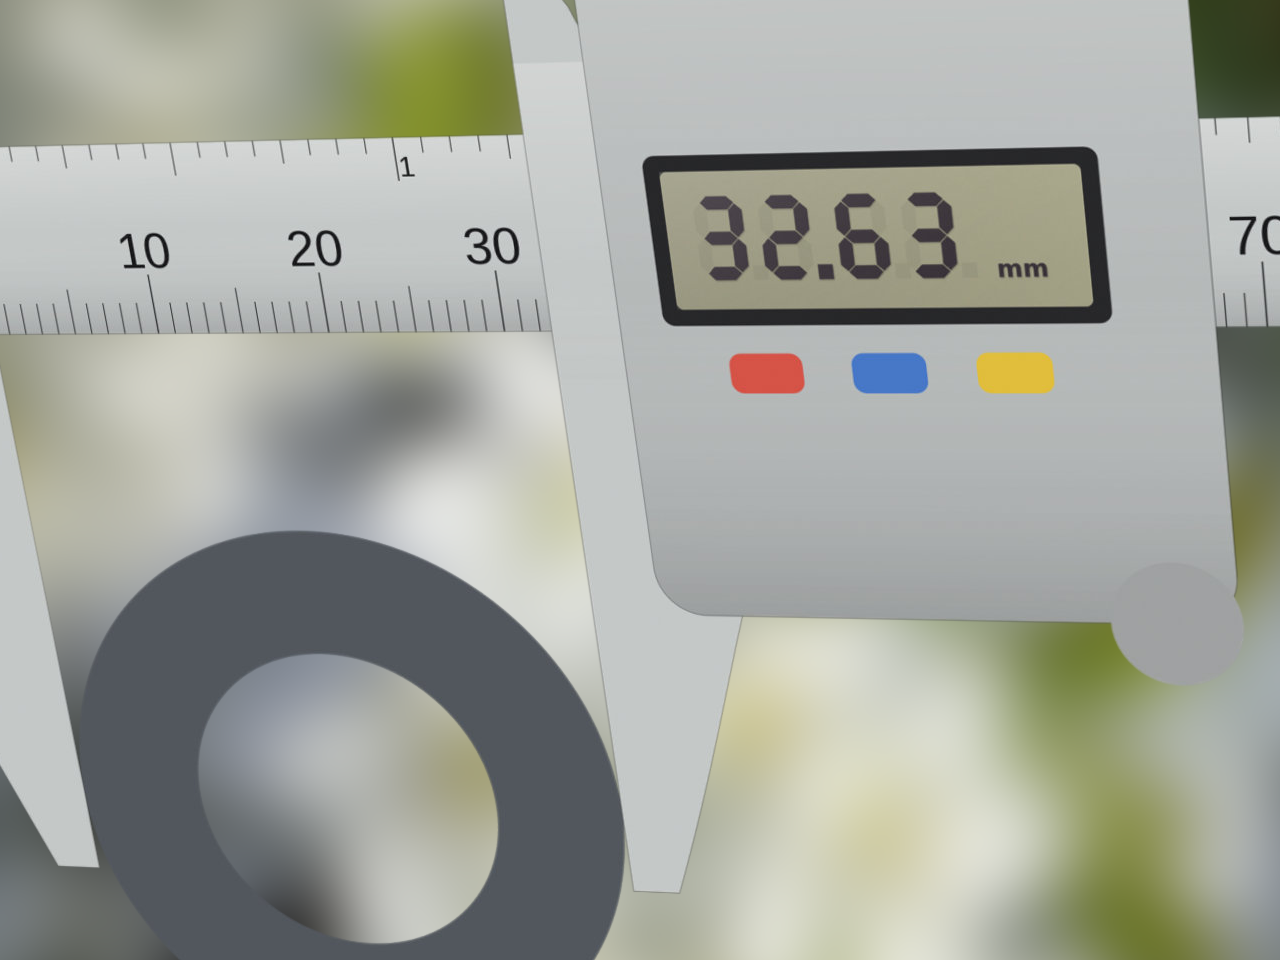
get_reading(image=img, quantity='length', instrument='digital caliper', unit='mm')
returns 32.63 mm
